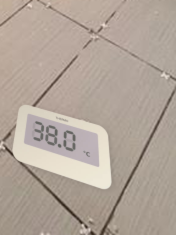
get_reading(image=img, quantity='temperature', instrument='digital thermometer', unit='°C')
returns 38.0 °C
